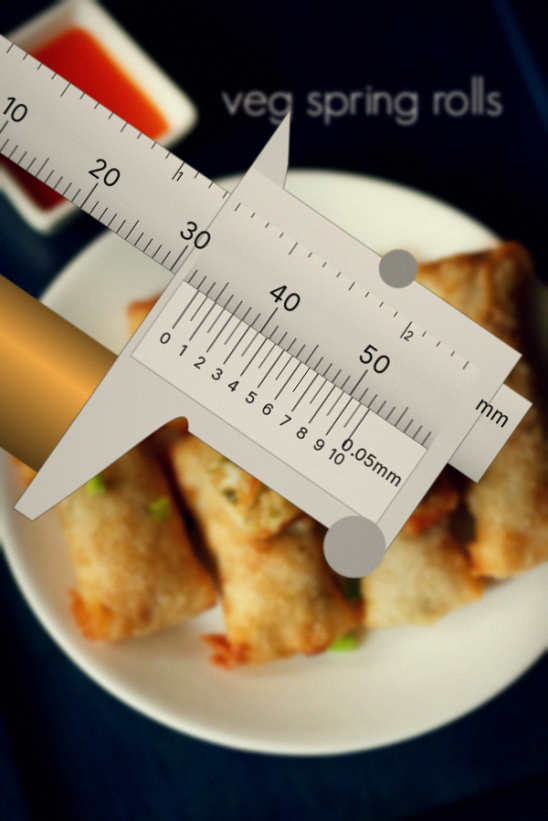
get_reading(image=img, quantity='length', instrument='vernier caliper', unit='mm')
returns 33.2 mm
